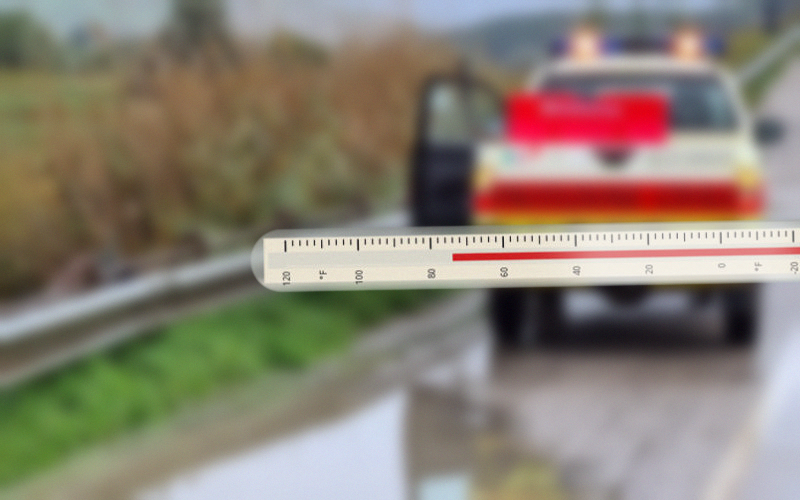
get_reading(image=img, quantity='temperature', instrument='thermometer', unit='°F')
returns 74 °F
